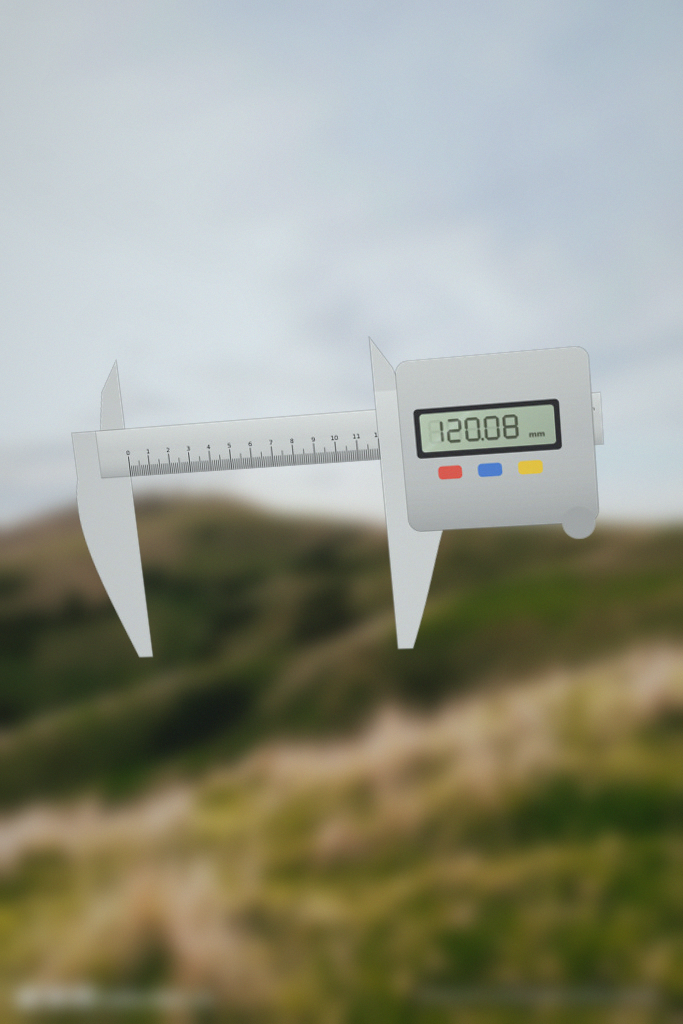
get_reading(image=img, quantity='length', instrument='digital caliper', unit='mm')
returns 120.08 mm
